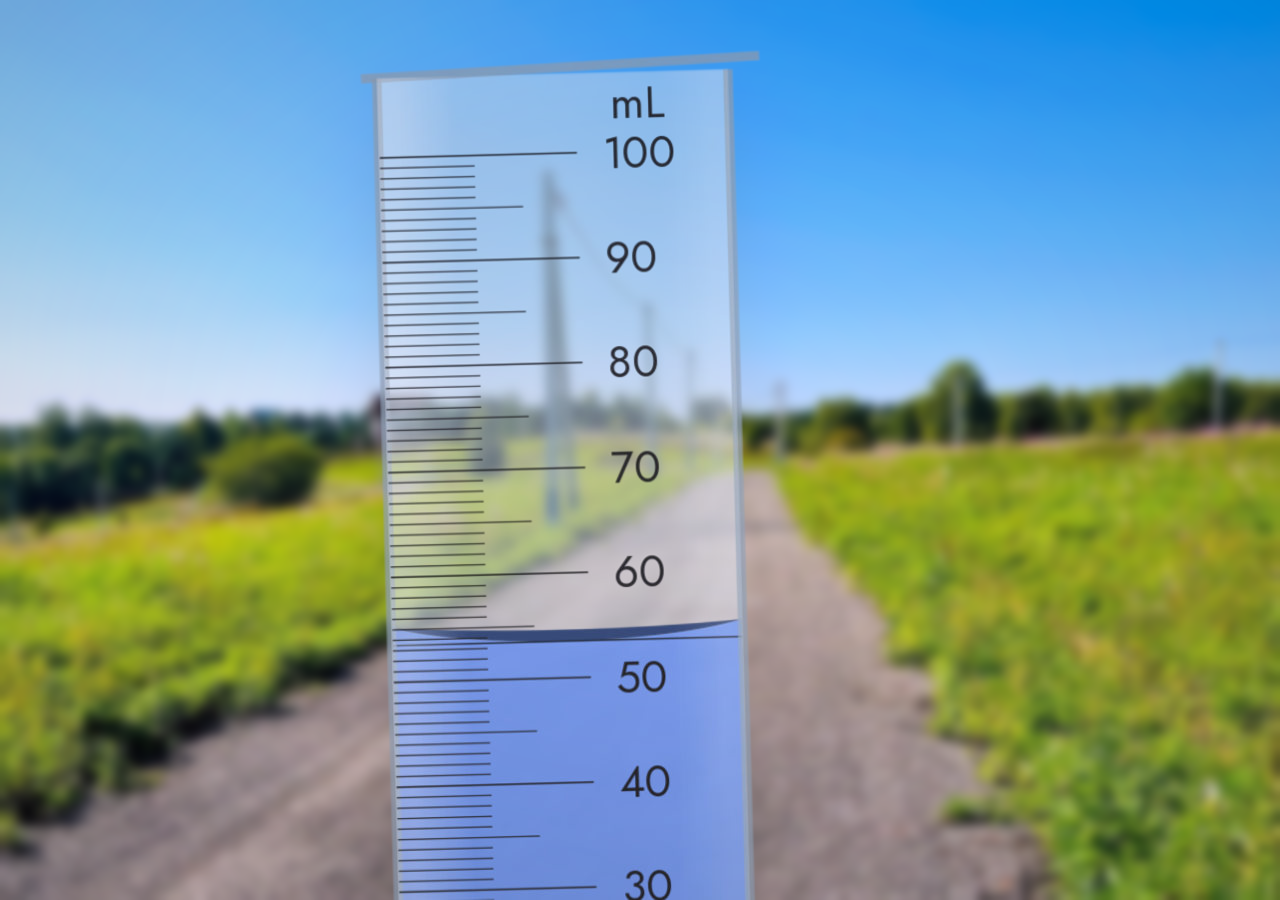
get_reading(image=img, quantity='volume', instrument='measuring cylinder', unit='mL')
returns 53.5 mL
